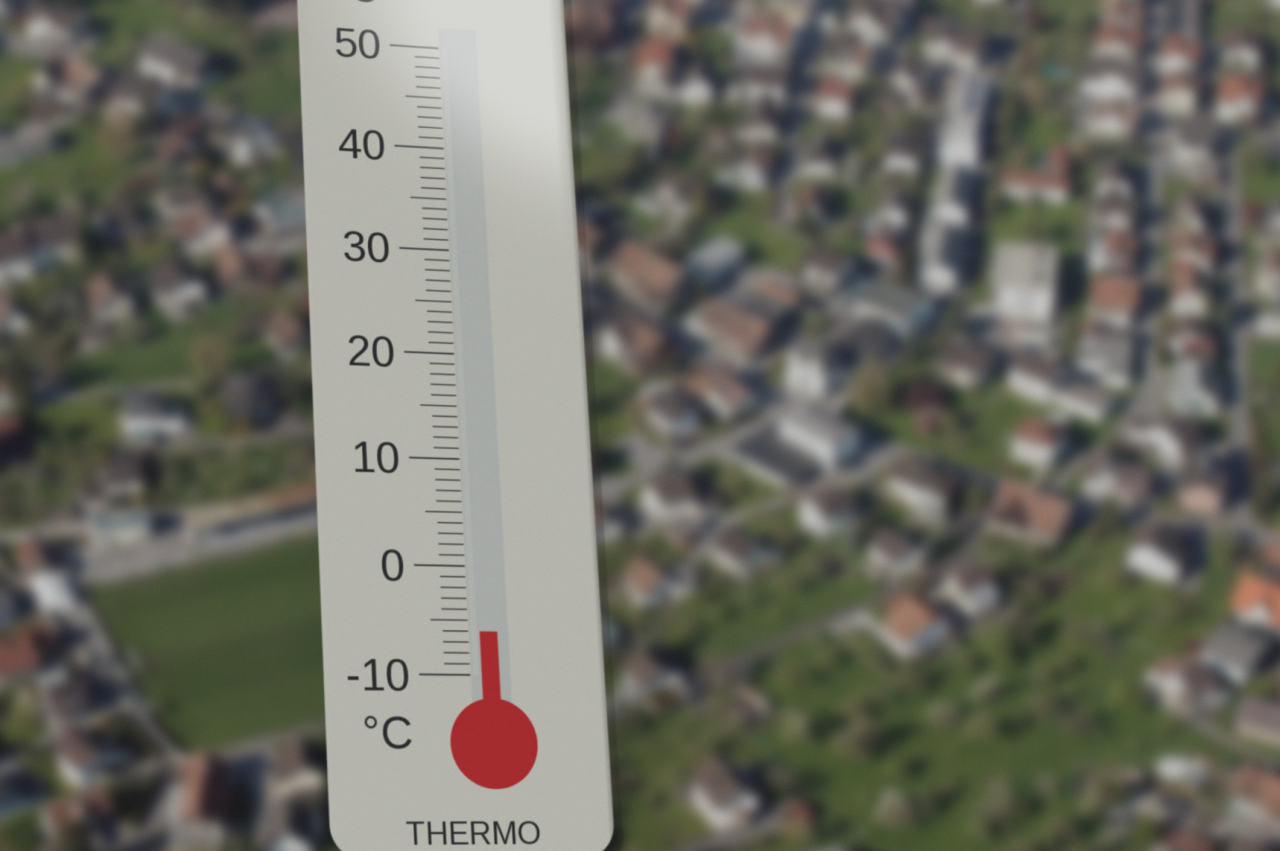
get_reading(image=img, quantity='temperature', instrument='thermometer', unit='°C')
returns -6 °C
